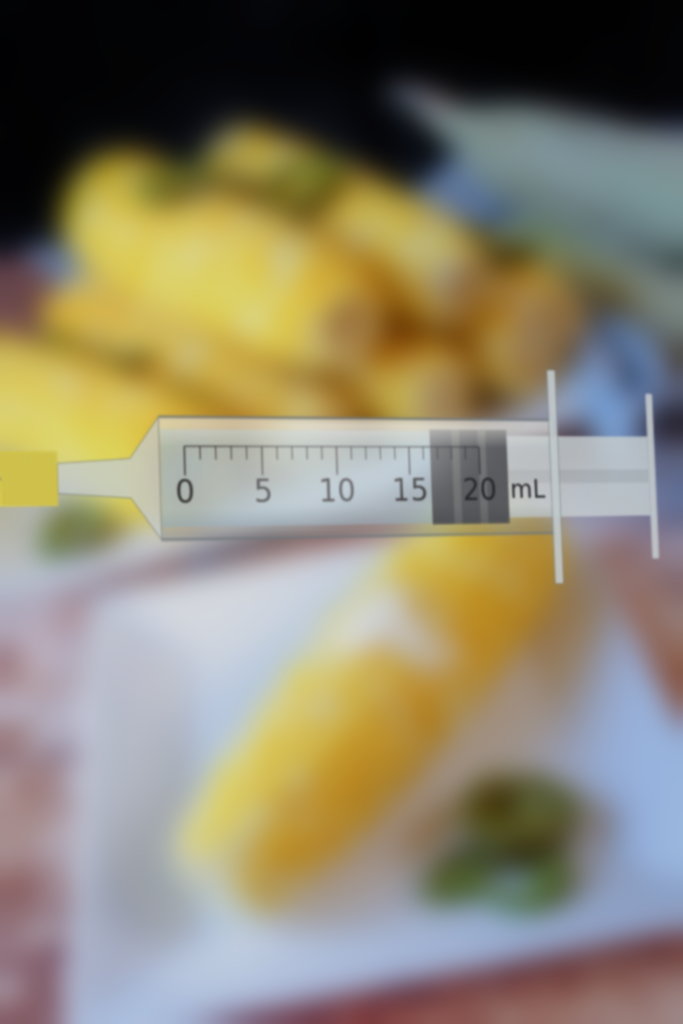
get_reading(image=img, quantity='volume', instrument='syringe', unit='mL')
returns 16.5 mL
